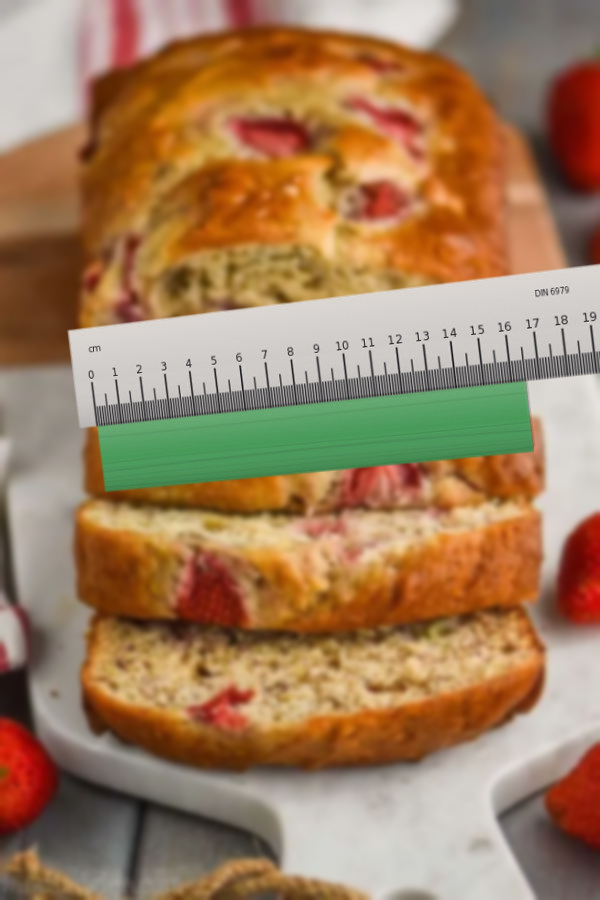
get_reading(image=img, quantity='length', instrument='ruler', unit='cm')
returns 16.5 cm
